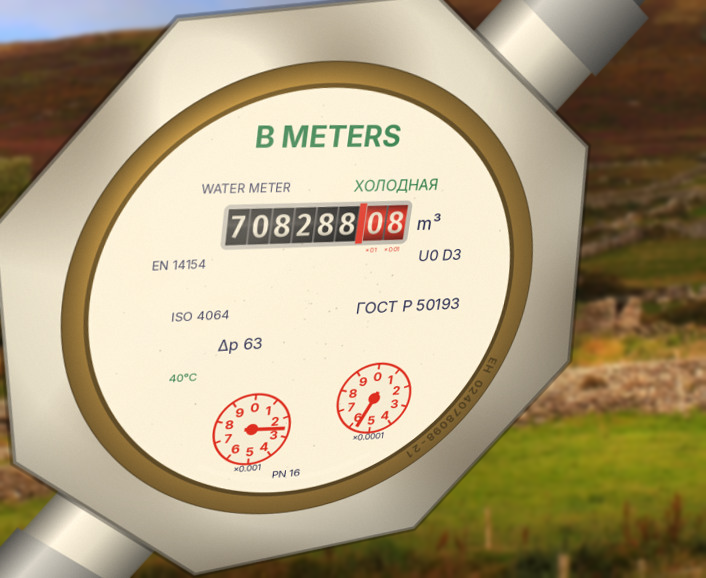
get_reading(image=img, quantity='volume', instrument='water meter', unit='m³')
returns 708288.0825 m³
